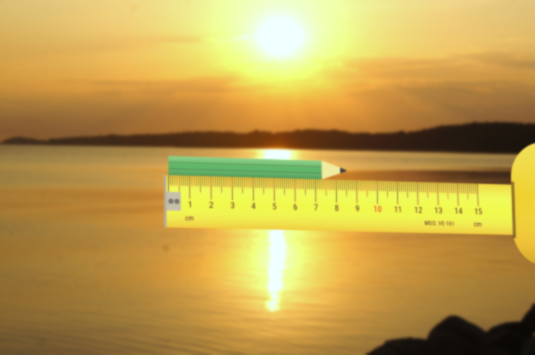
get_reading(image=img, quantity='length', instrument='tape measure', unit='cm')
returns 8.5 cm
